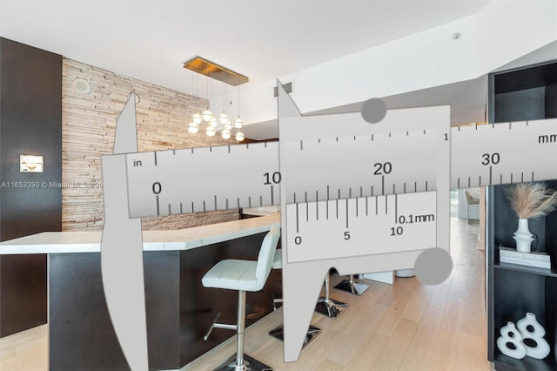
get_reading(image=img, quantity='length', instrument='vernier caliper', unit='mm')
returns 12.2 mm
